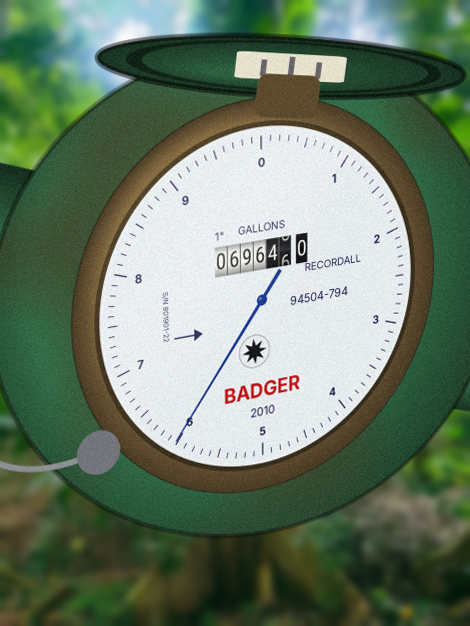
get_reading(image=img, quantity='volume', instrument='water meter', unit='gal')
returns 696456.0 gal
